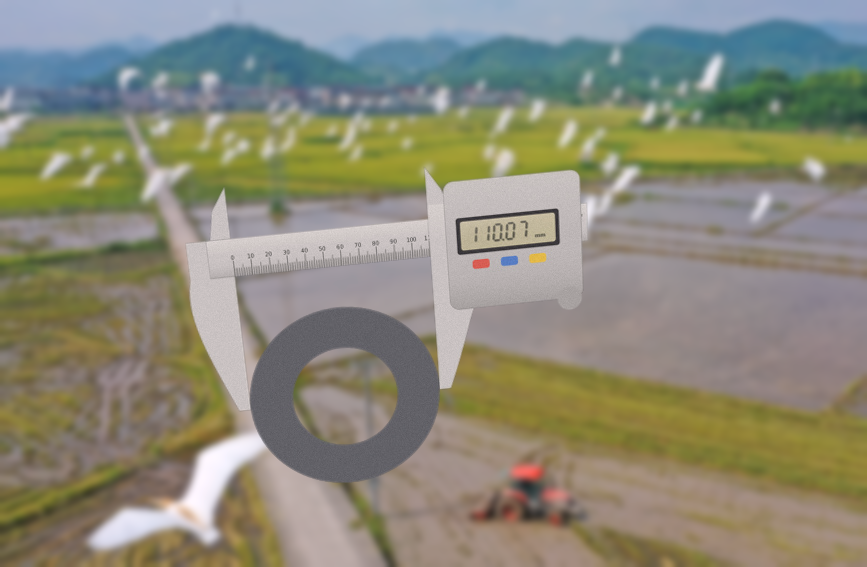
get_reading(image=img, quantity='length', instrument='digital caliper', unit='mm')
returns 110.07 mm
